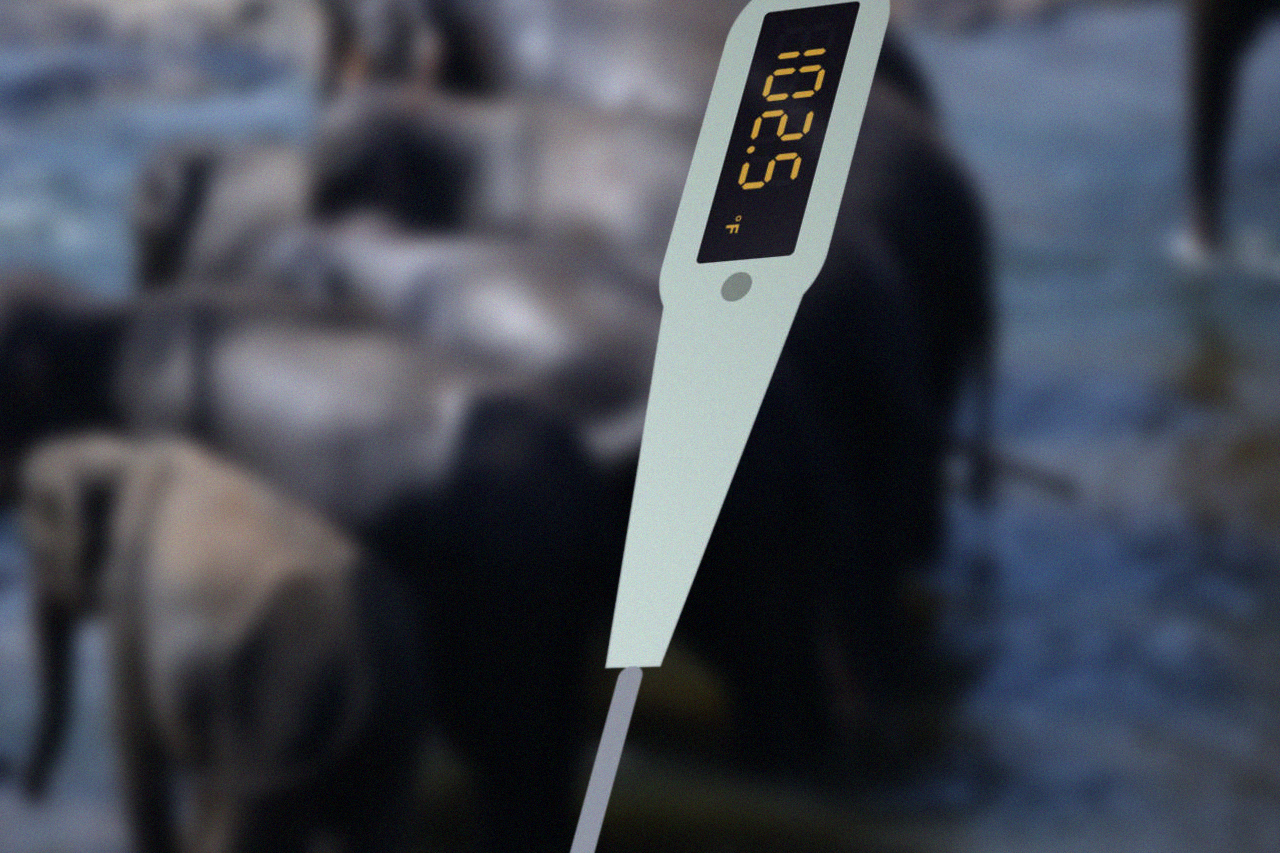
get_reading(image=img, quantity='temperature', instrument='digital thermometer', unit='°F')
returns 102.5 °F
